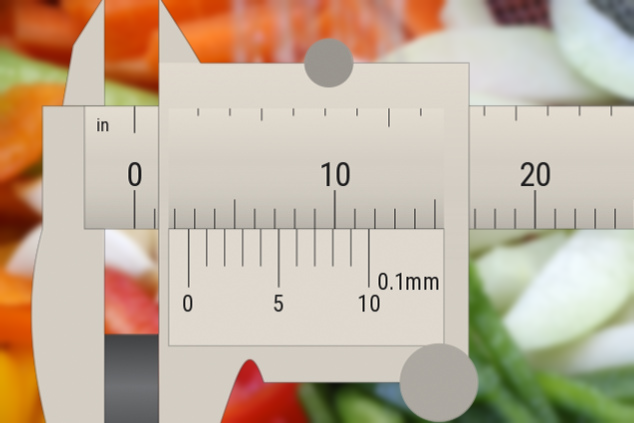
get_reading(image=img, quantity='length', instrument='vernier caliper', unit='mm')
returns 2.7 mm
